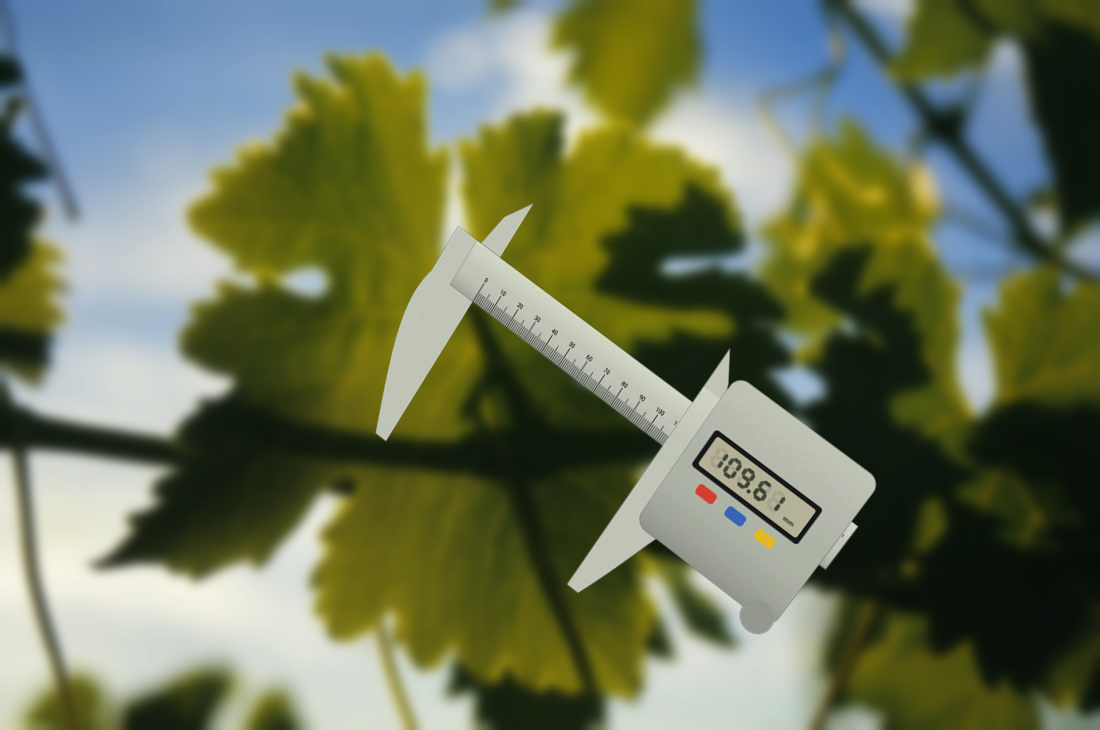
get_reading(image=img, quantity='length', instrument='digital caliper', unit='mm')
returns 109.61 mm
